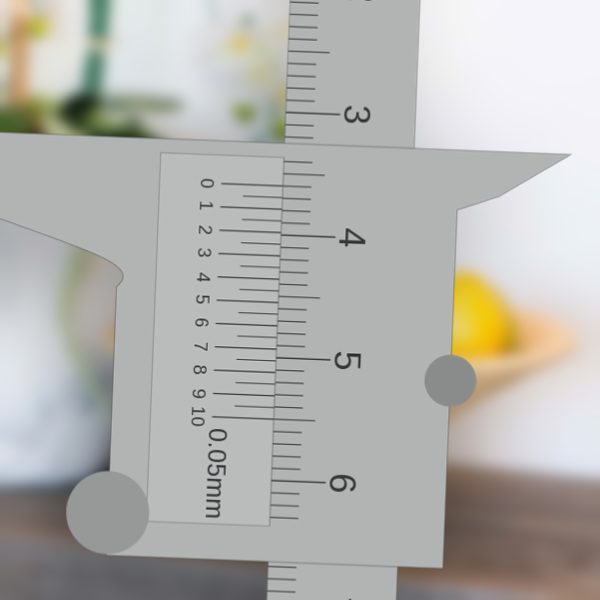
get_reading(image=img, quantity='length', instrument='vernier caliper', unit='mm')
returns 36.0 mm
